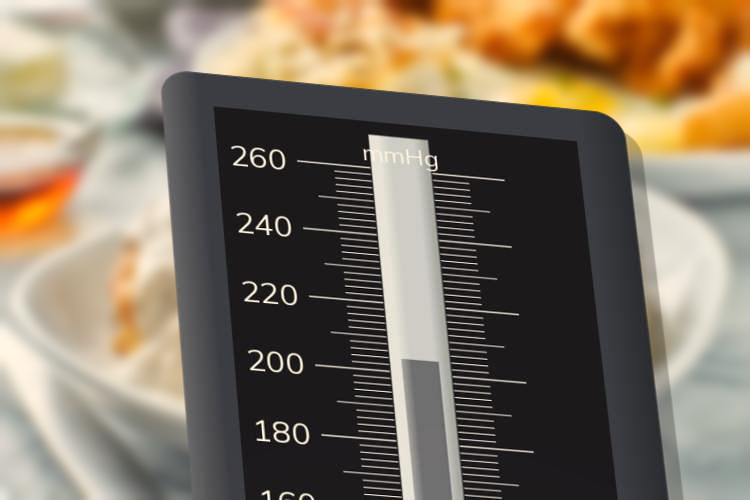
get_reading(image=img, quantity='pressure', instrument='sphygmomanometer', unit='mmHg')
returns 204 mmHg
